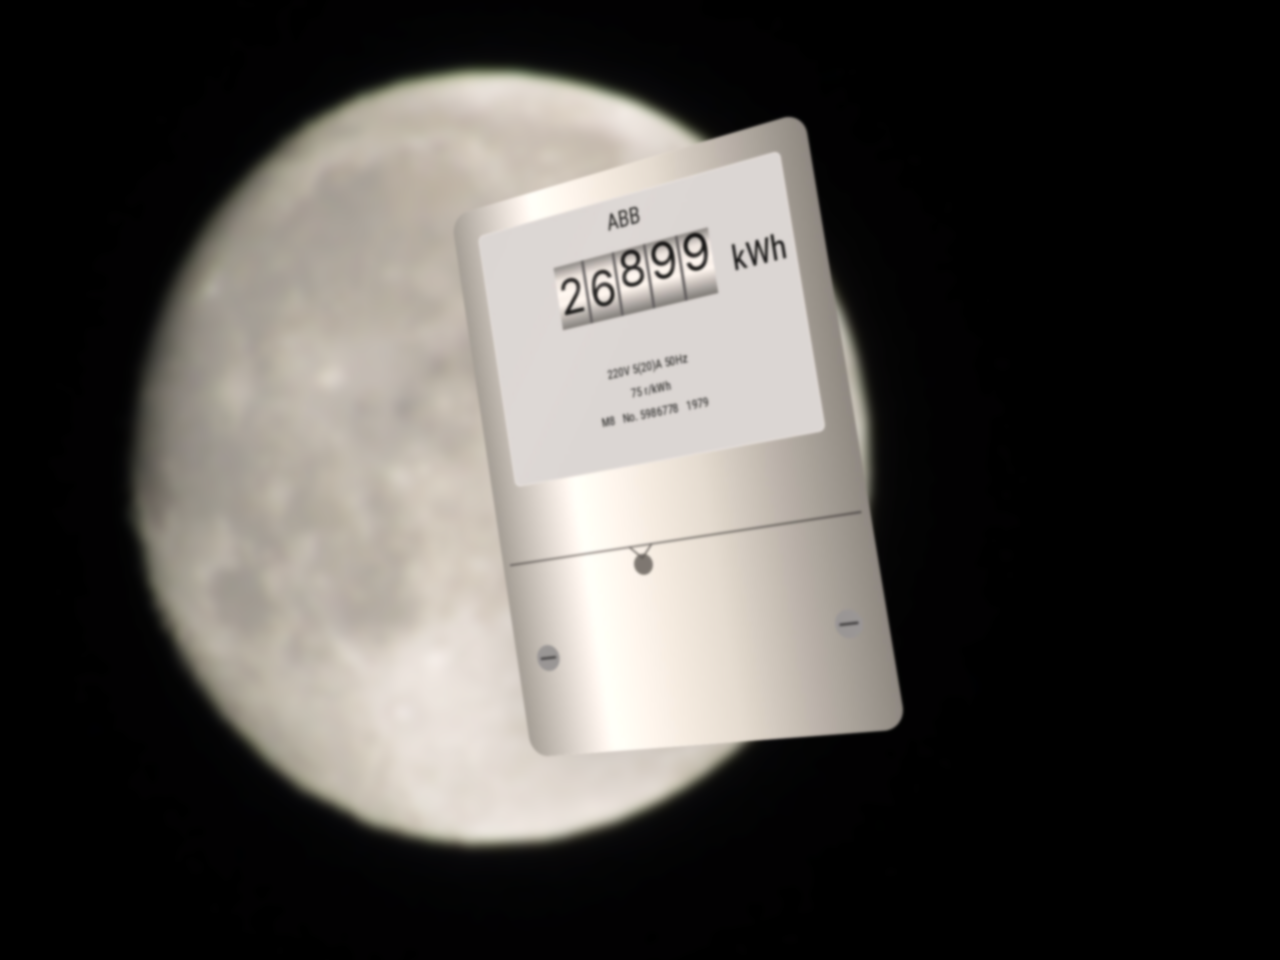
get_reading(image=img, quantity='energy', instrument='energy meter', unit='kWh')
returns 26899 kWh
